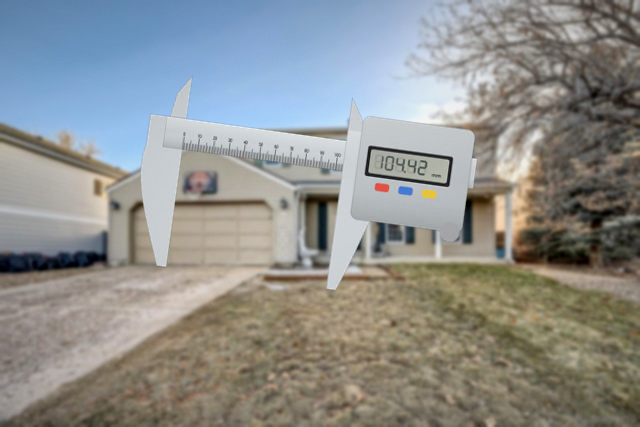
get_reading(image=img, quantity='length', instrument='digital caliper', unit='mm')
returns 104.42 mm
